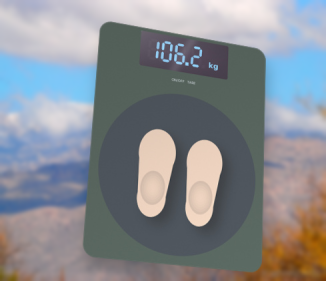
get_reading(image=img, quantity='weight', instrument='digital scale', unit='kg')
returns 106.2 kg
